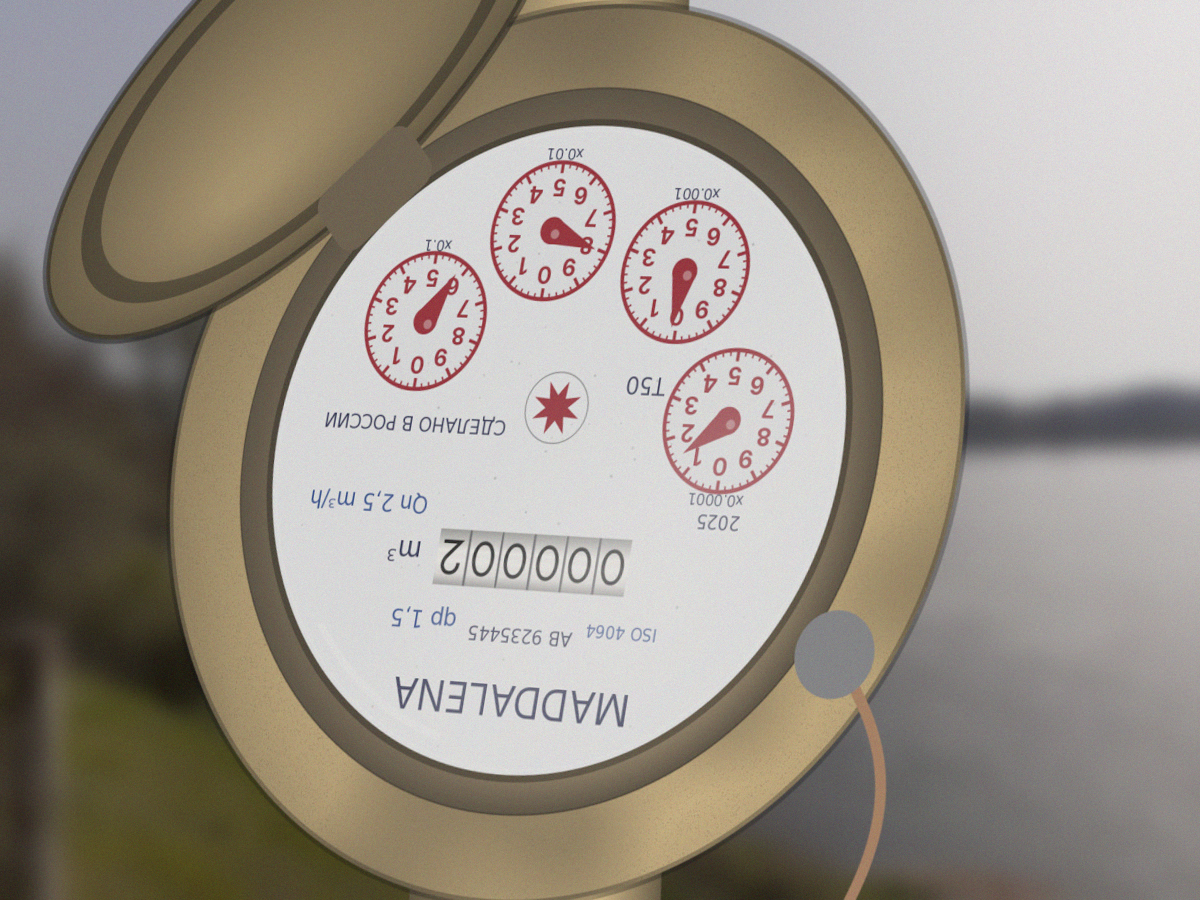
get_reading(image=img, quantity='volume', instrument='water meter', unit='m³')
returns 2.5801 m³
